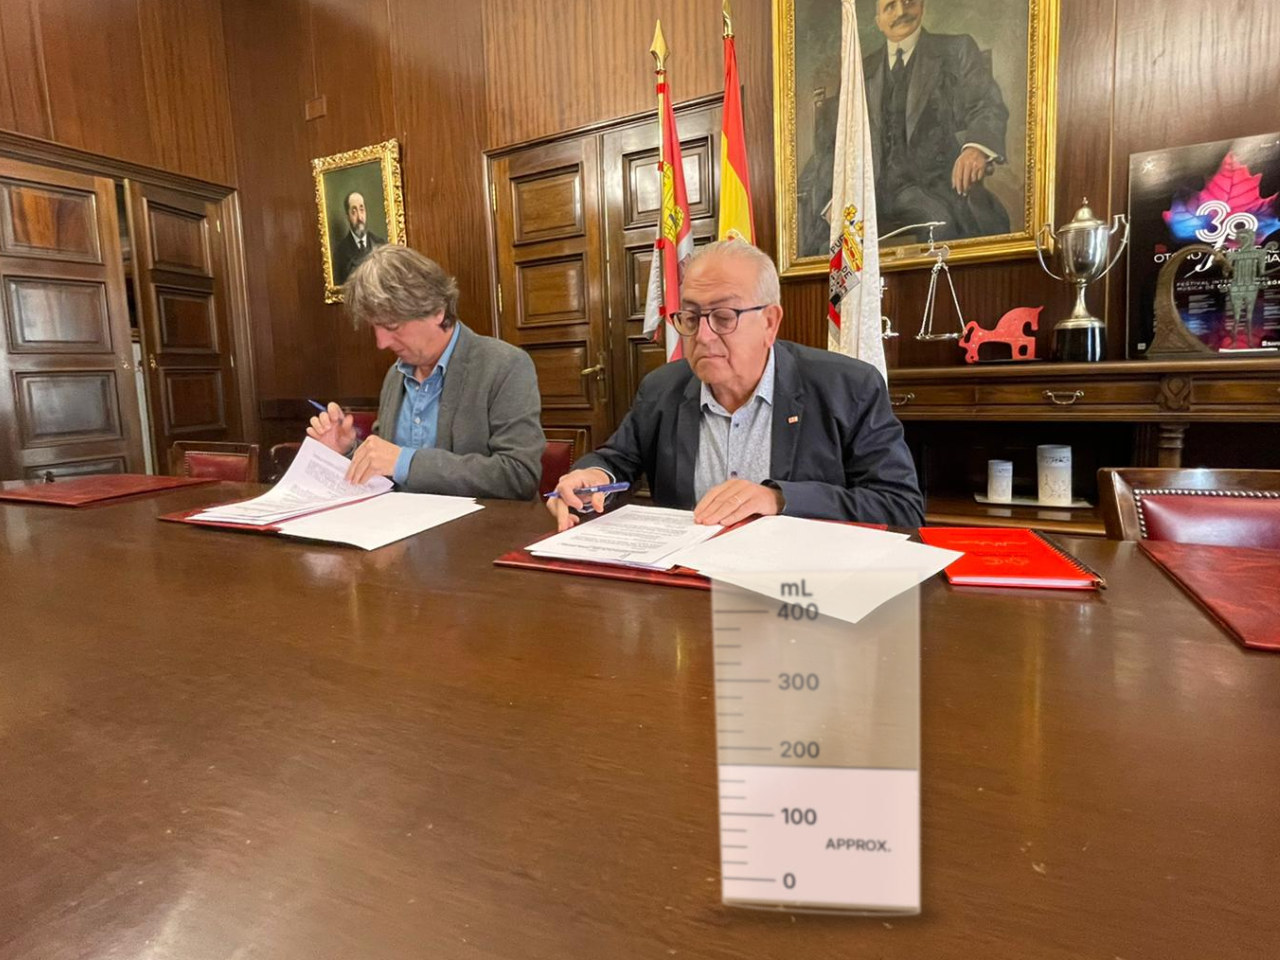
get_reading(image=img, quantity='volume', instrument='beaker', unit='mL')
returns 175 mL
